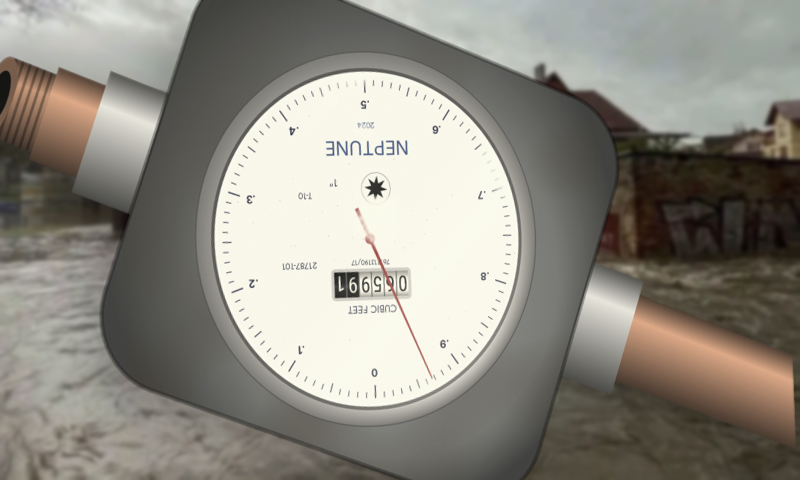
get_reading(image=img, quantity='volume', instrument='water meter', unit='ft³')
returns 65990.93 ft³
